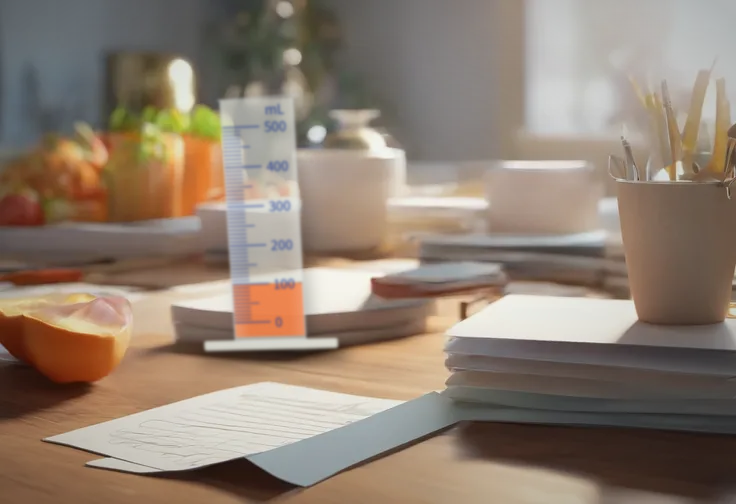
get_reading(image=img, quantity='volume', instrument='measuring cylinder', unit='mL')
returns 100 mL
